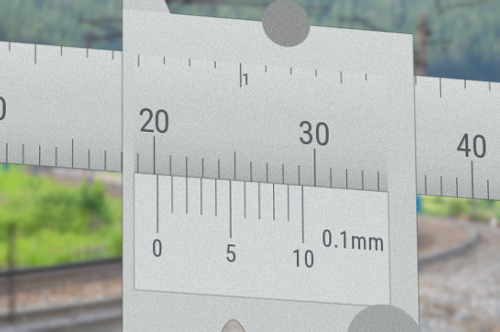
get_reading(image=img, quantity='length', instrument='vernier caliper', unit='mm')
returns 20.2 mm
